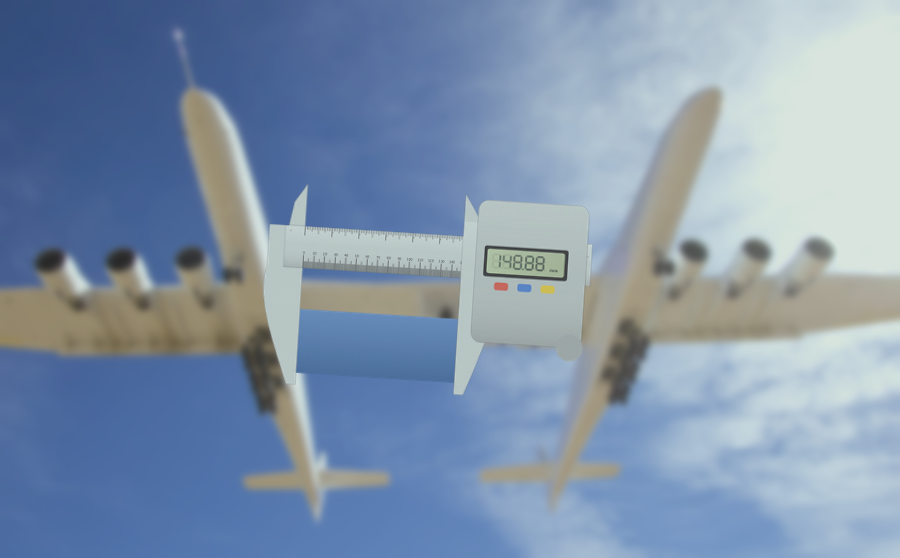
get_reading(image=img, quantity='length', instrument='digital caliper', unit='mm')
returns 148.88 mm
